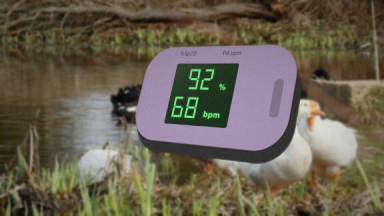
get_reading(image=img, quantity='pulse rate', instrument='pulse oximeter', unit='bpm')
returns 68 bpm
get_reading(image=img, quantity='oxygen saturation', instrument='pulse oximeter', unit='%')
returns 92 %
